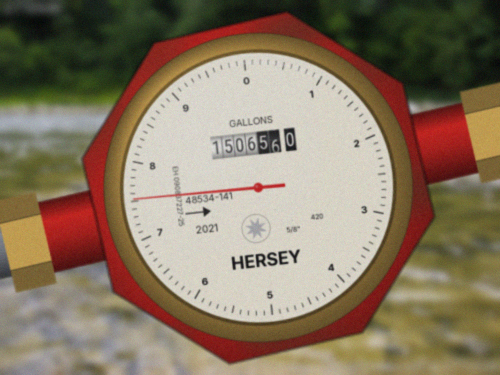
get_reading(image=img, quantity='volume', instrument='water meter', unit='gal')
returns 1506557.5 gal
